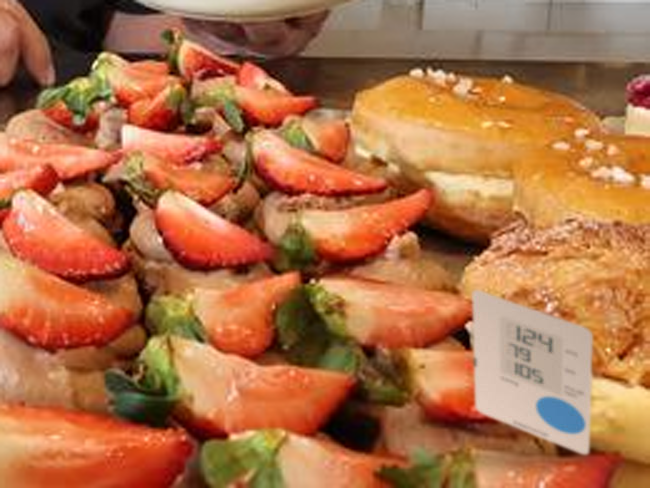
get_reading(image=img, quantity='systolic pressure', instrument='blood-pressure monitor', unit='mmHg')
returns 124 mmHg
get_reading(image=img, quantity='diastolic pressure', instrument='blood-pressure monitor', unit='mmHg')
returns 79 mmHg
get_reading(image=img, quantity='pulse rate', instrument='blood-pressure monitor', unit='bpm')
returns 105 bpm
